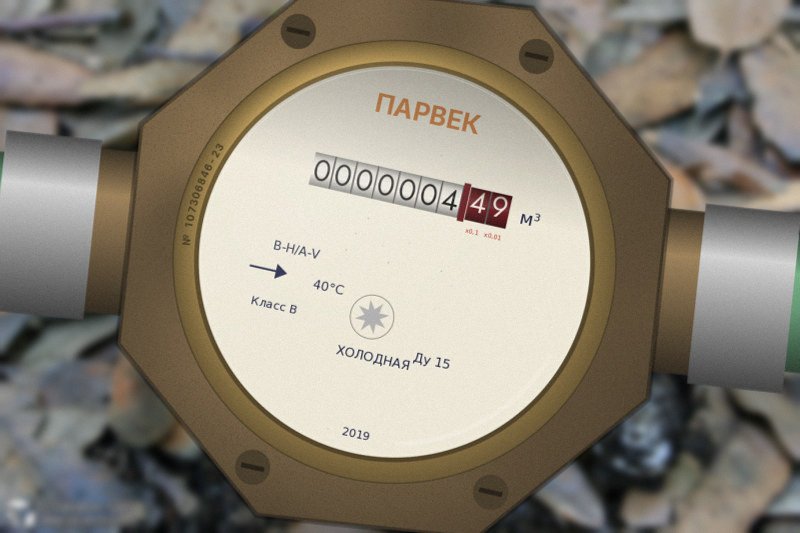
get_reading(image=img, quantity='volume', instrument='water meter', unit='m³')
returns 4.49 m³
